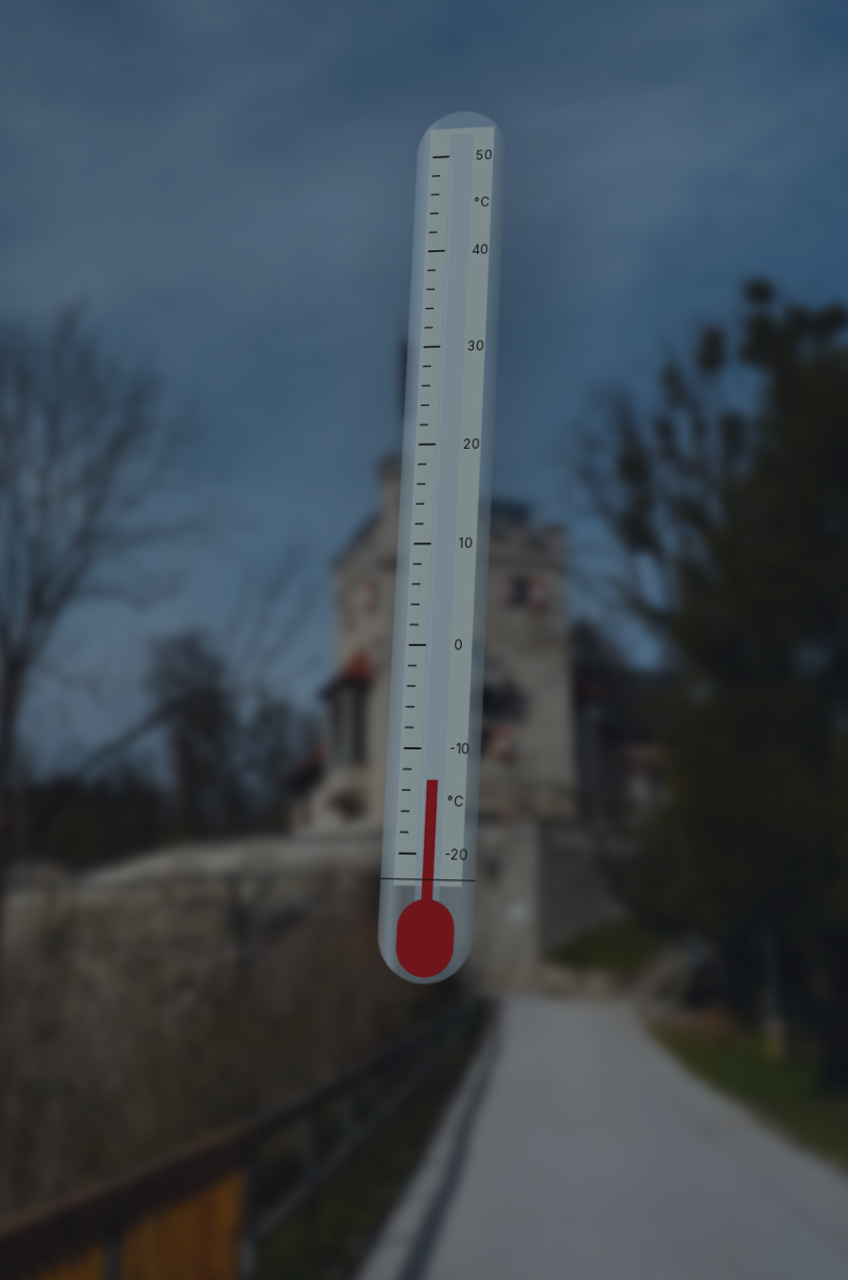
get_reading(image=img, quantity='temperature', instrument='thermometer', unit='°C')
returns -13 °C
